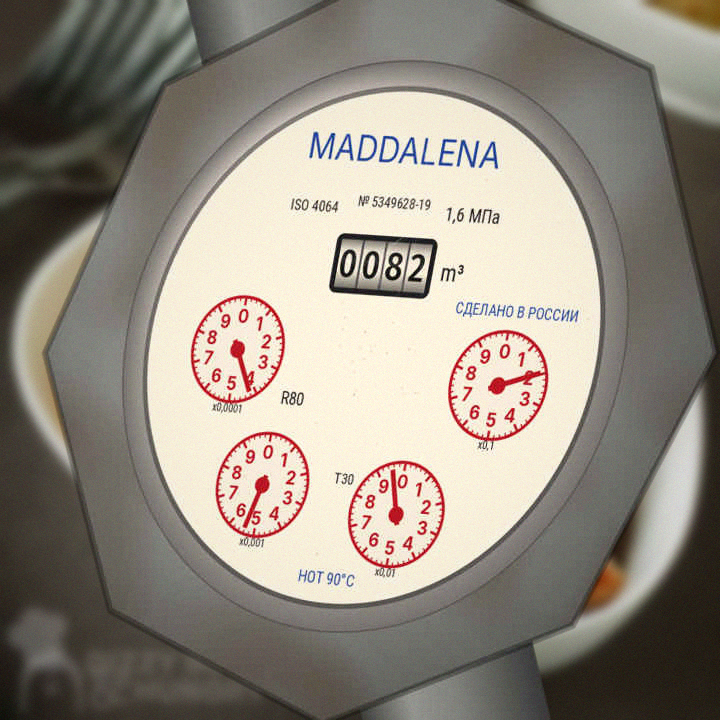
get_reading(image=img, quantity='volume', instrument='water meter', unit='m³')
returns 82.1954 m³
